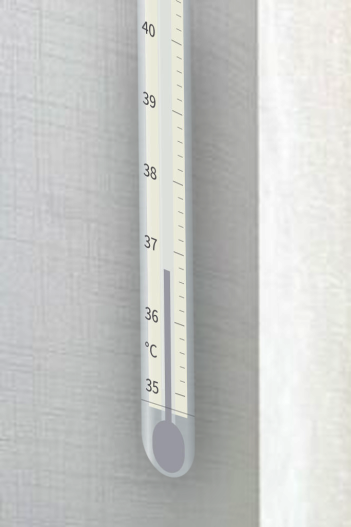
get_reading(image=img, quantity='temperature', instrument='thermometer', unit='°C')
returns 36.7 °C
